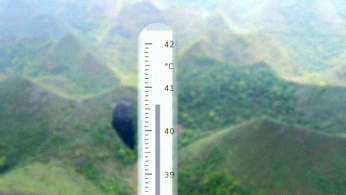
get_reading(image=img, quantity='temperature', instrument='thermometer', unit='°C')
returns 40.6 °C
